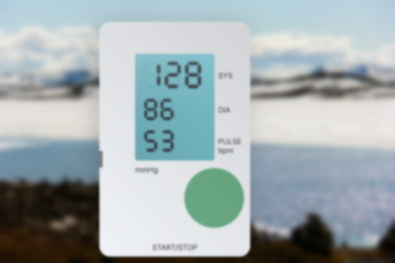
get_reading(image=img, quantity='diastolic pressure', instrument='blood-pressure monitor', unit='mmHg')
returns 86 mmHg
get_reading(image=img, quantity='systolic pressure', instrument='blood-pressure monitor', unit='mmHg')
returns 128 mmHg
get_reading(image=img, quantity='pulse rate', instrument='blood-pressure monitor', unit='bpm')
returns 53 bpm
